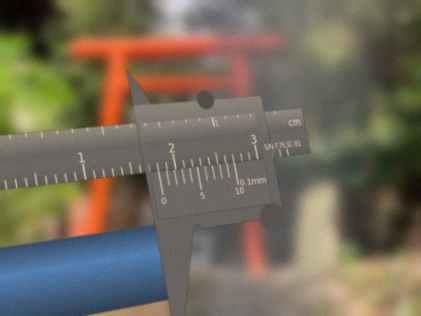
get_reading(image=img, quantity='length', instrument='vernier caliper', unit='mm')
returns 18.0 mm
